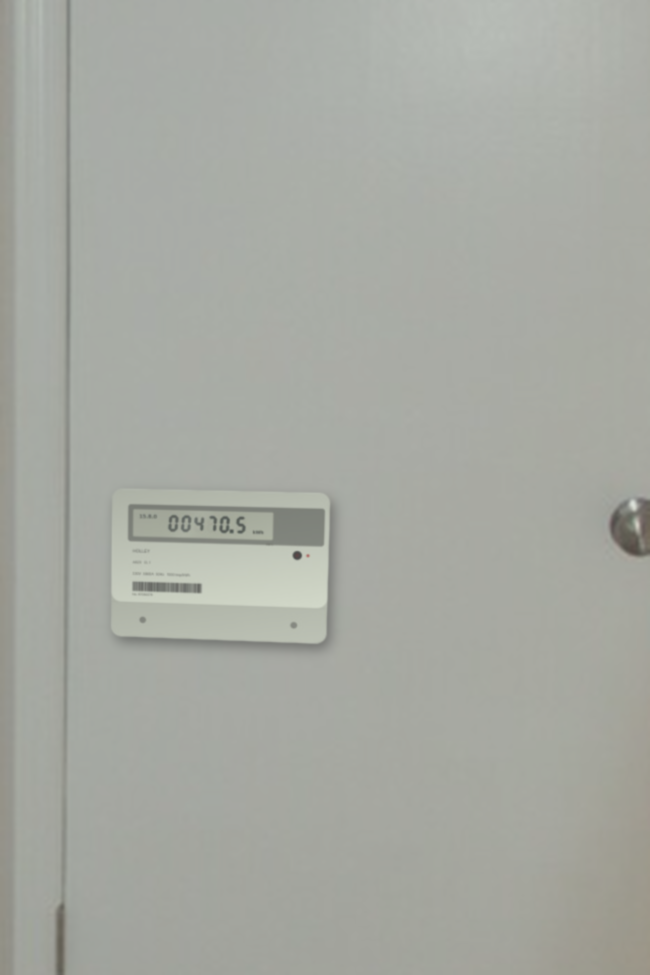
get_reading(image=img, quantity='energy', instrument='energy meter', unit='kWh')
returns 470.5 kWh
